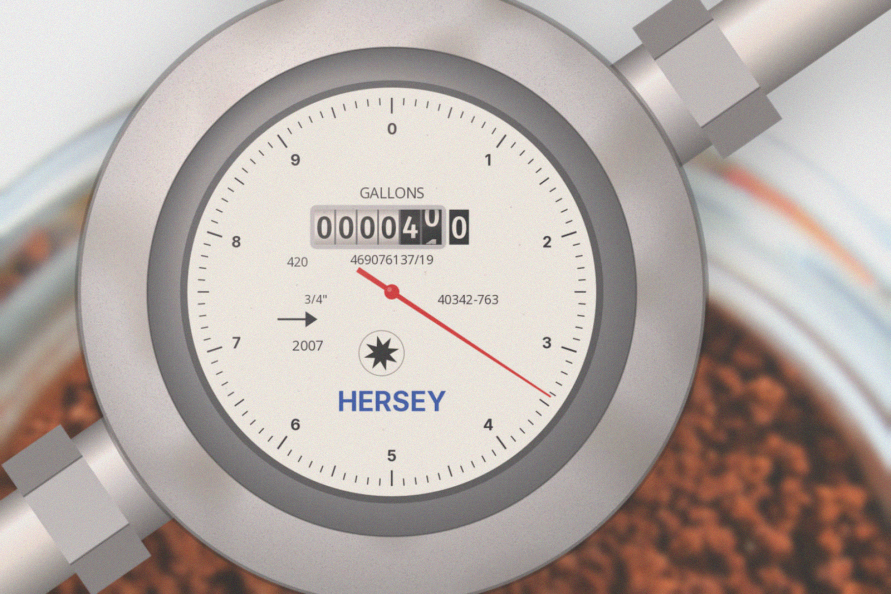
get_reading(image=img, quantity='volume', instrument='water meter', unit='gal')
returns 403.4 gal
